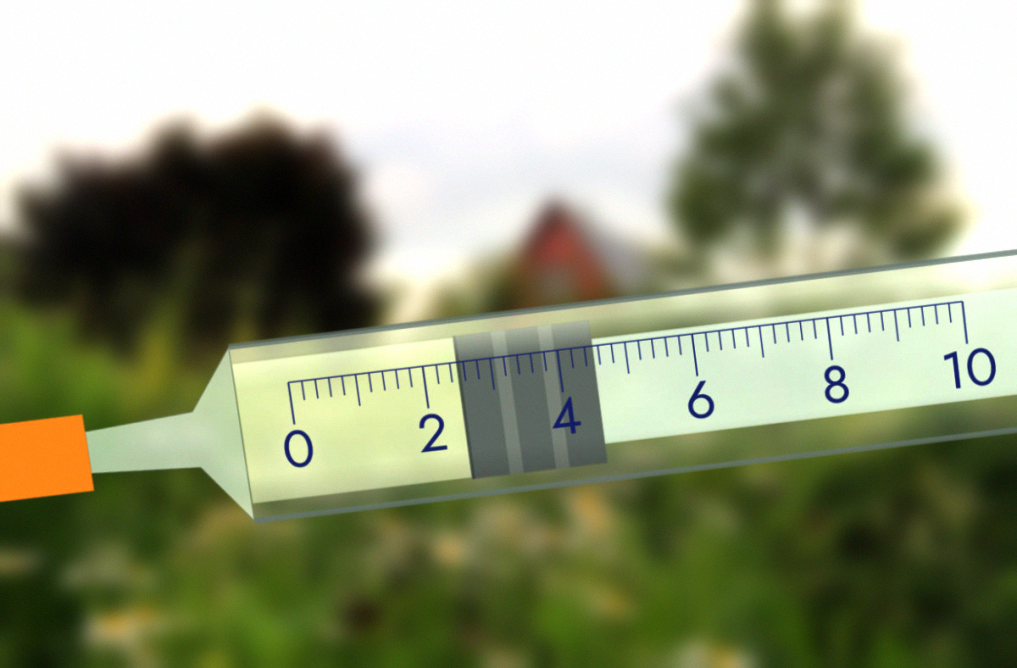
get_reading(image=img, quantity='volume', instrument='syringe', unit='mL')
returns 2.5 mL
